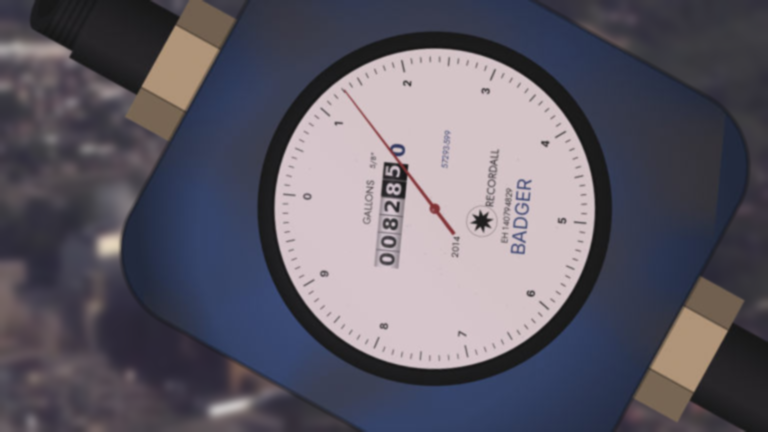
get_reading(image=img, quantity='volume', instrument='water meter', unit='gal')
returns 82851.3 gal
